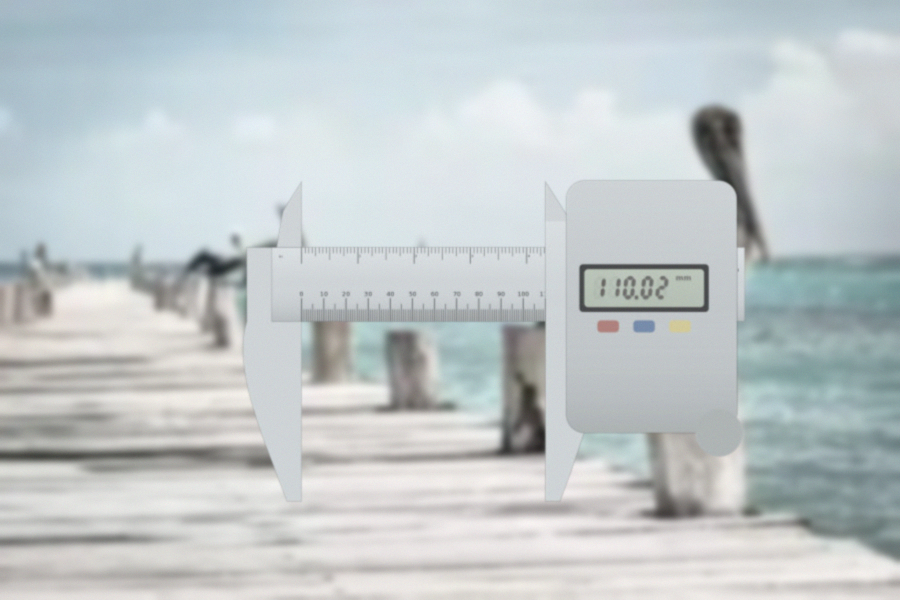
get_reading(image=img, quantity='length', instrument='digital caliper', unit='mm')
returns 110.02 mm
